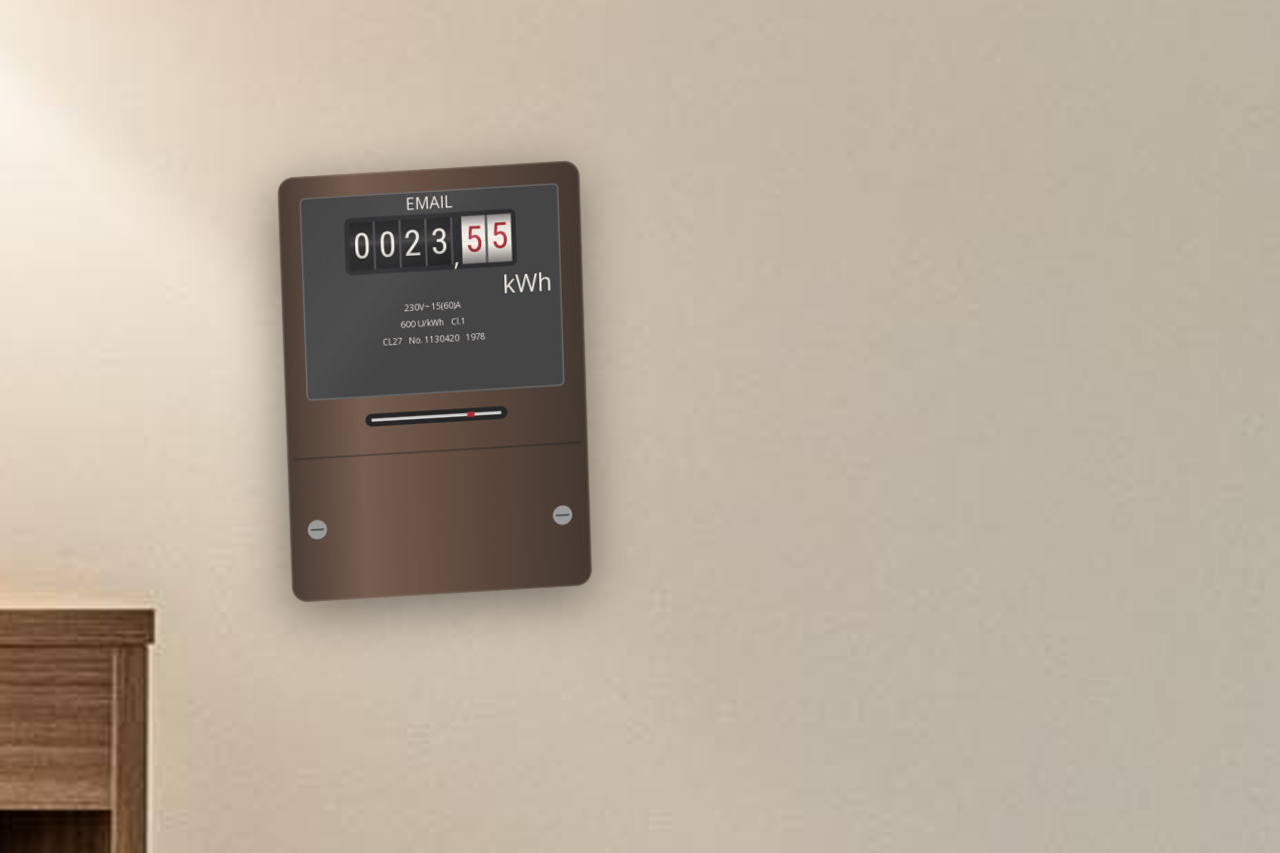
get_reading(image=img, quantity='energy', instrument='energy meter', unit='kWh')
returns 23.55 kWh
